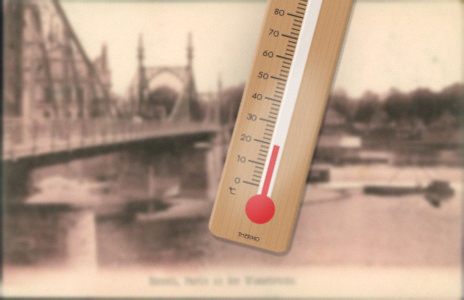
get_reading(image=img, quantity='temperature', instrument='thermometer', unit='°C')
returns 20 °C
